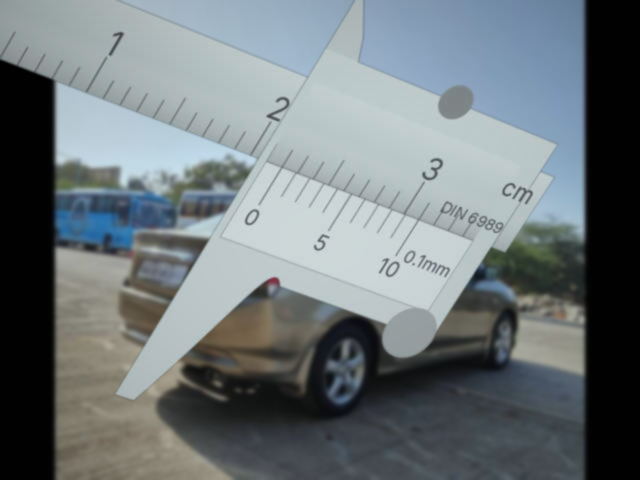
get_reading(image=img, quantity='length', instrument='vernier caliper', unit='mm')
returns 22.0 mm
